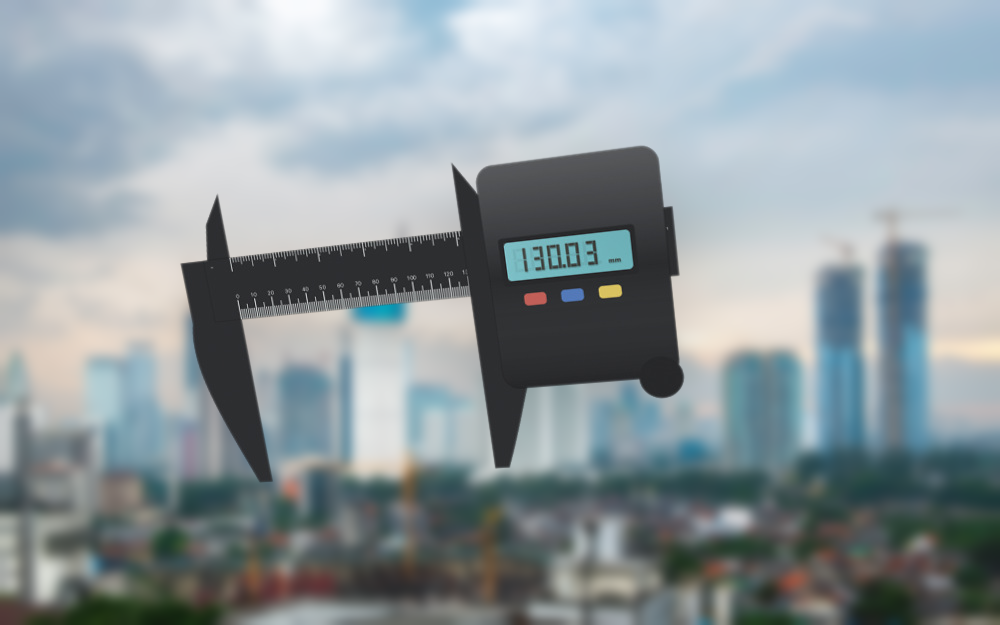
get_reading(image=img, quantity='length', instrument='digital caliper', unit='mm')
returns 130.03 mm
